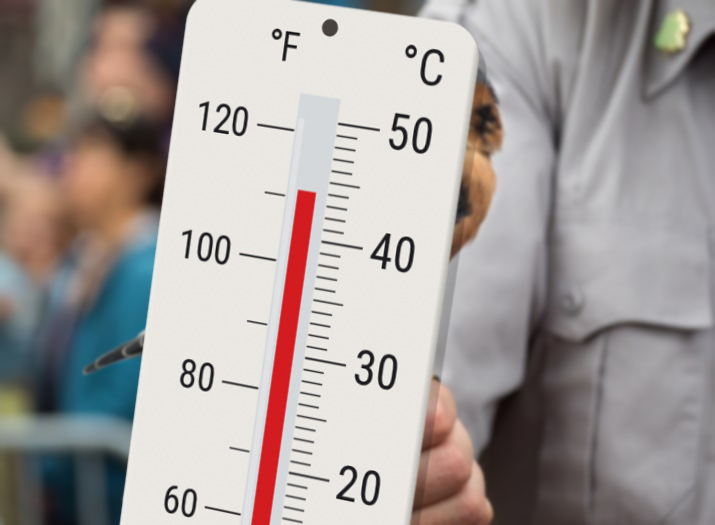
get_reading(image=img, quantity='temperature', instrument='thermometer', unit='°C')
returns 44 °C
